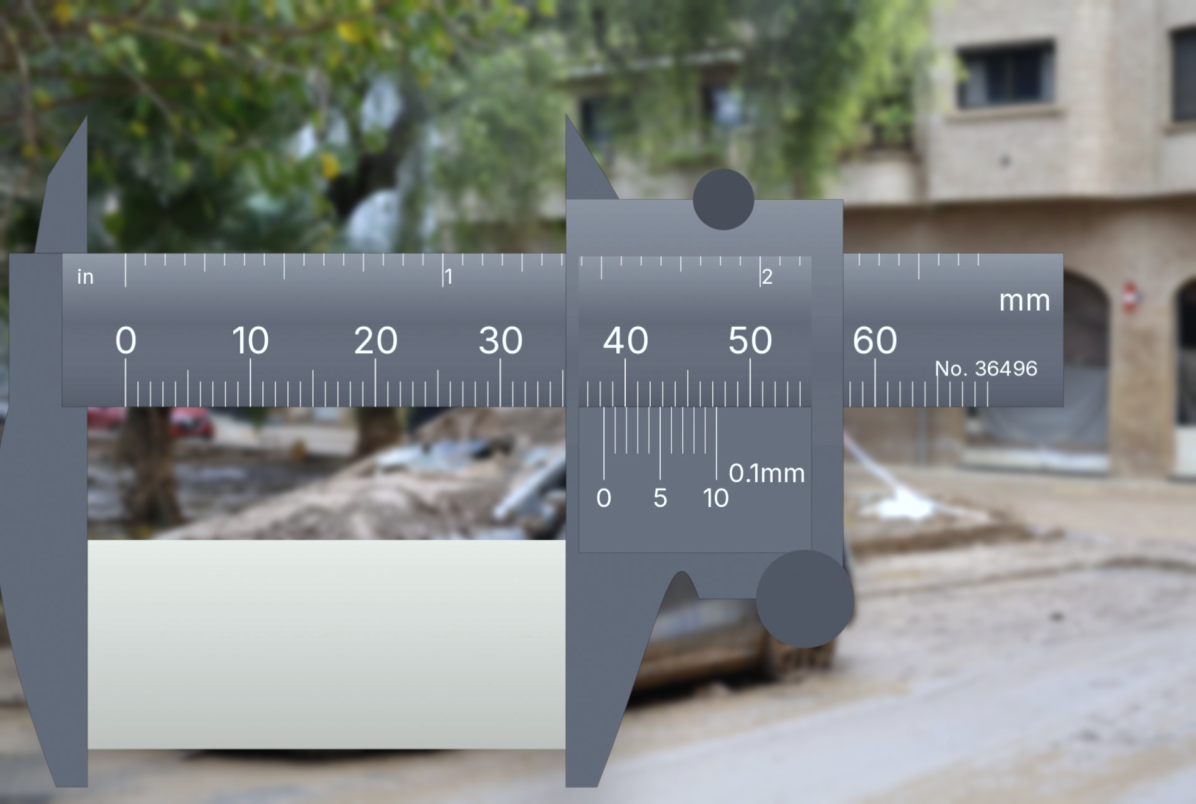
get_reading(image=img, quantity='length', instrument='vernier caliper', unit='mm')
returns 38.3 mm
